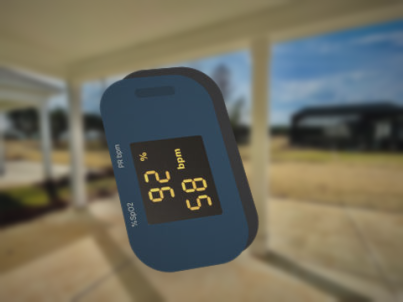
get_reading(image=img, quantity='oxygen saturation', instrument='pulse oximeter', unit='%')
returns 92 %
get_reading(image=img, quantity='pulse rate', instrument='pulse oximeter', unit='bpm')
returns 58 bpm
